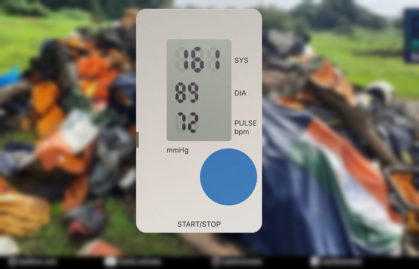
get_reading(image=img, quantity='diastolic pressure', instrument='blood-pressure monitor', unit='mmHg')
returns 89 mmHg
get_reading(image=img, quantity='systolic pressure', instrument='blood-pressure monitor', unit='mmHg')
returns 161 mmHg
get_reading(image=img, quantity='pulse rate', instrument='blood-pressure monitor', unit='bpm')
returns 72 bpm
